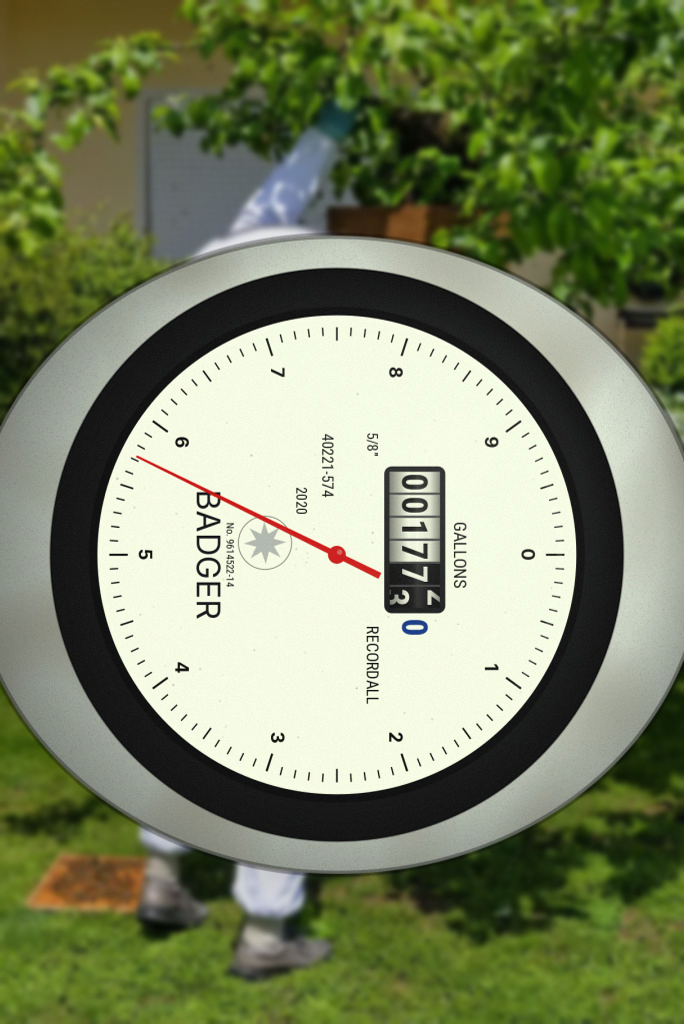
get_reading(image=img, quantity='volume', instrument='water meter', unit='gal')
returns 17725.7 gal
